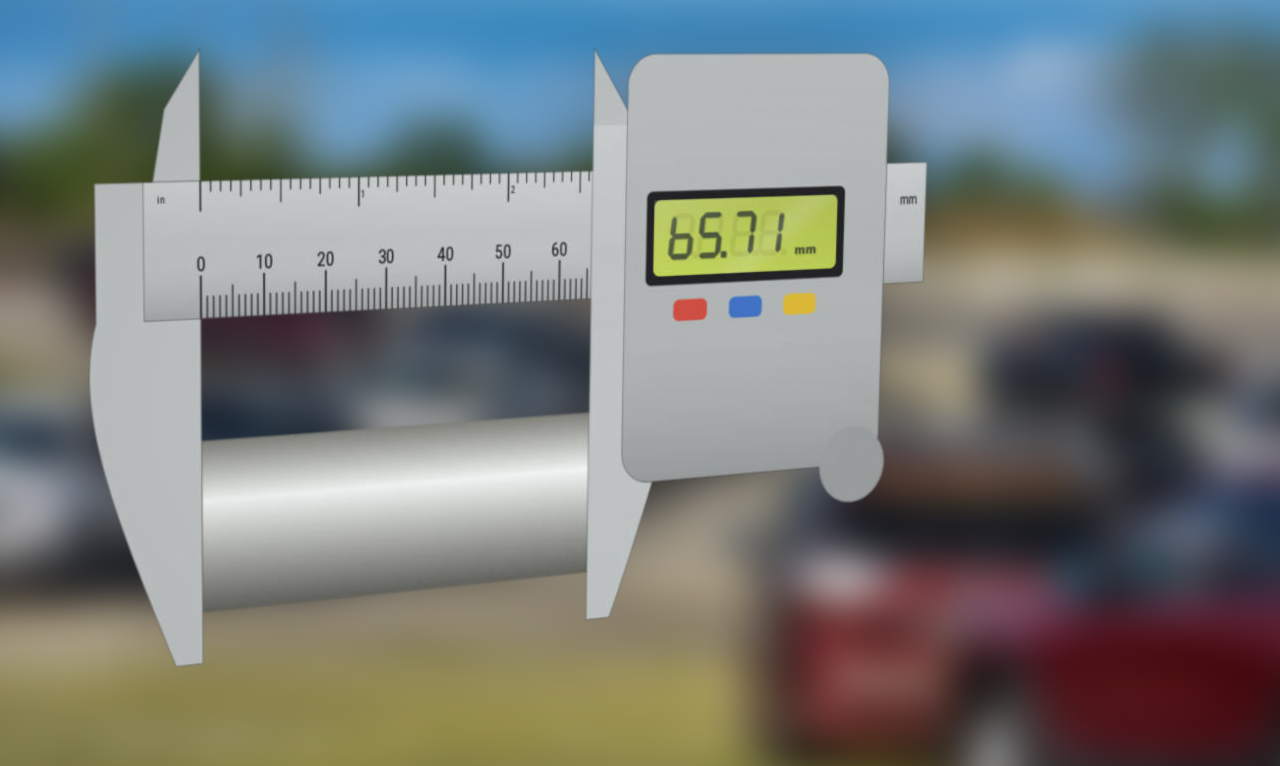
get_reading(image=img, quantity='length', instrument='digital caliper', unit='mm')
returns 65.71 mm
